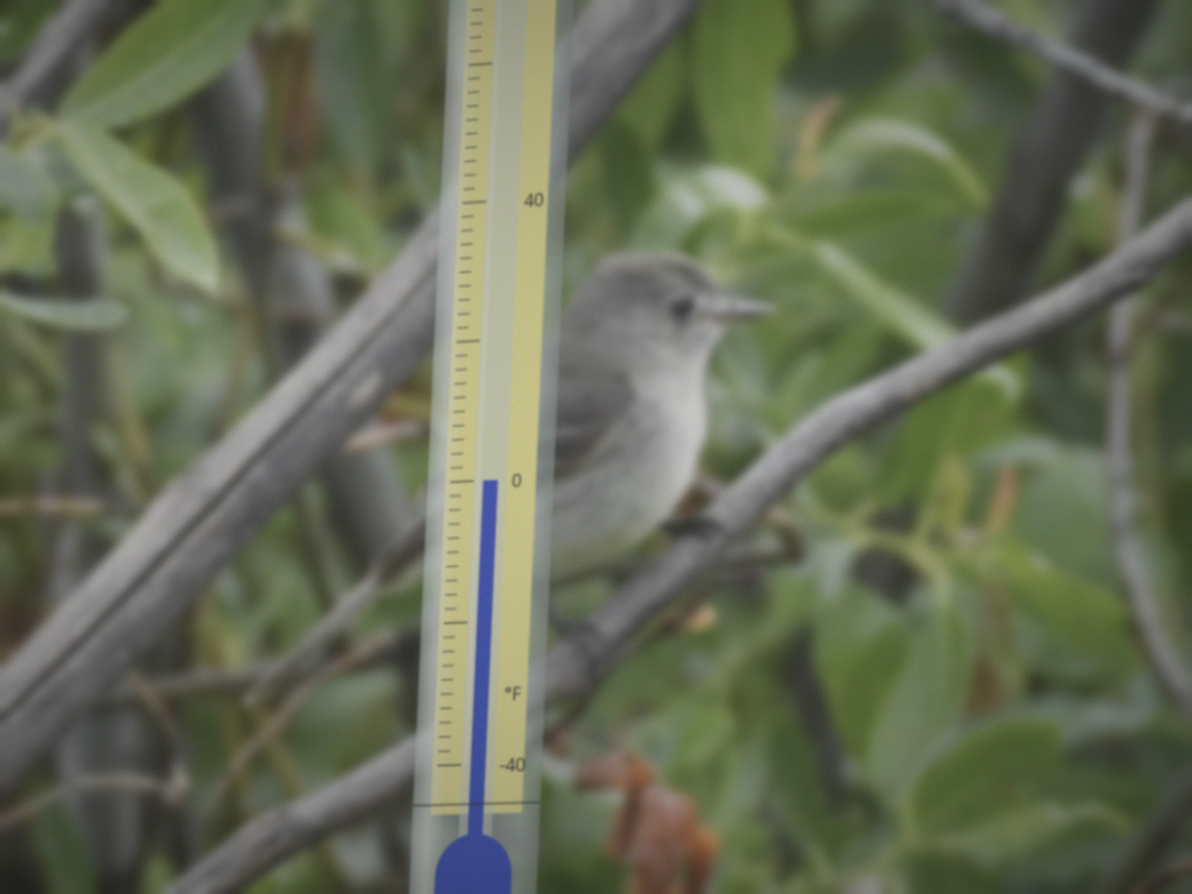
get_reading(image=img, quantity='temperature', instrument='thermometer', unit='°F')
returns 0 °F
